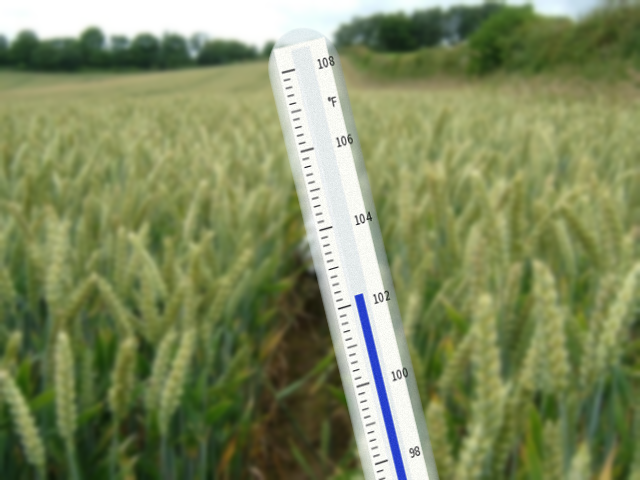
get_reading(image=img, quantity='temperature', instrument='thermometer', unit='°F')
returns 102.2 °F
